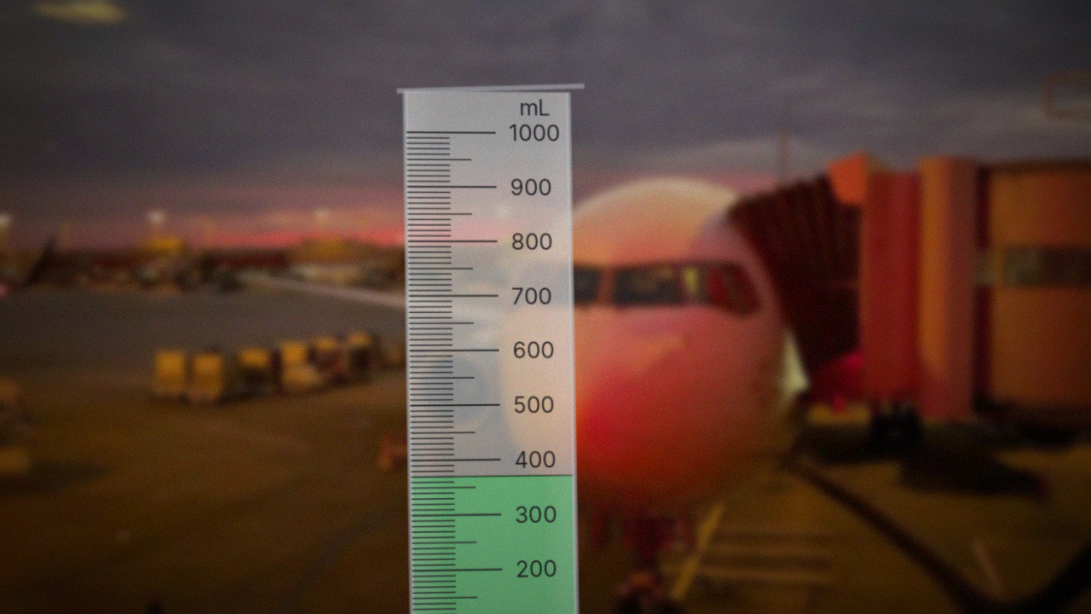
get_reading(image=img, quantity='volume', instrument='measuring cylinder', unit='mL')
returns 370 mL
